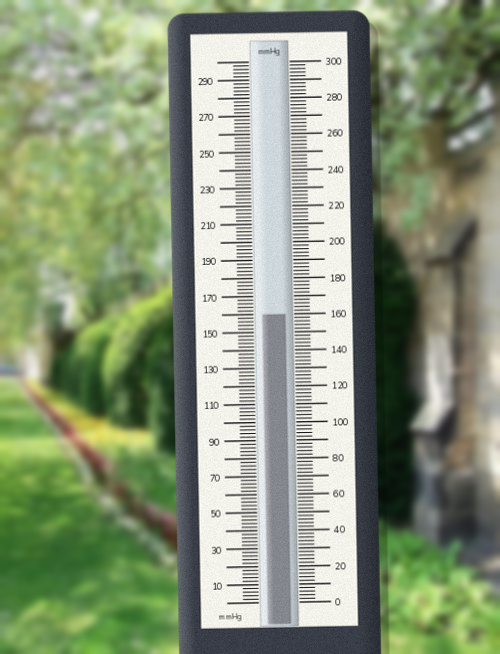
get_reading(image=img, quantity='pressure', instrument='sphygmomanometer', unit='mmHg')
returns 160 mmHg
